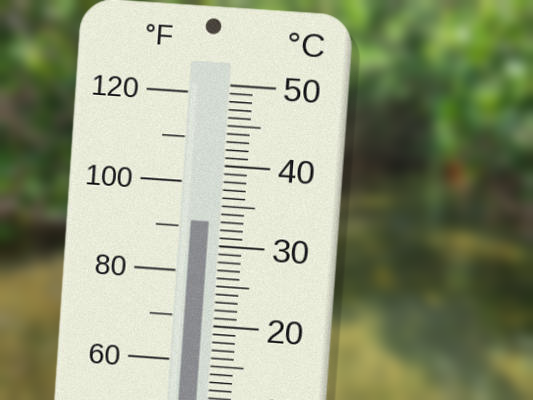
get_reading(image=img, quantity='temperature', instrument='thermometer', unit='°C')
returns 33 °C
